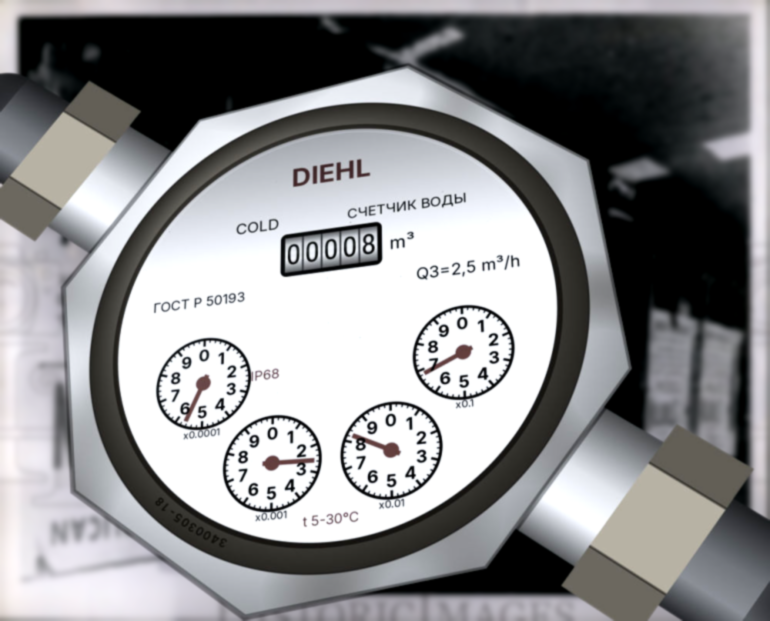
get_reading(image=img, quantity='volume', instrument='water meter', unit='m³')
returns 8.6825 m³
